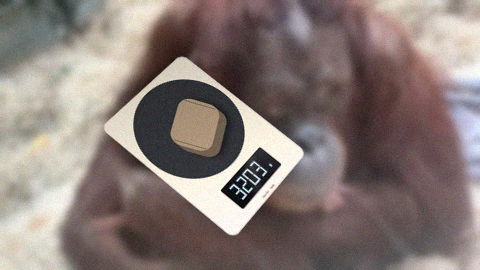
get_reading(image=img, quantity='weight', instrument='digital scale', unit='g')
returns 3203 g
